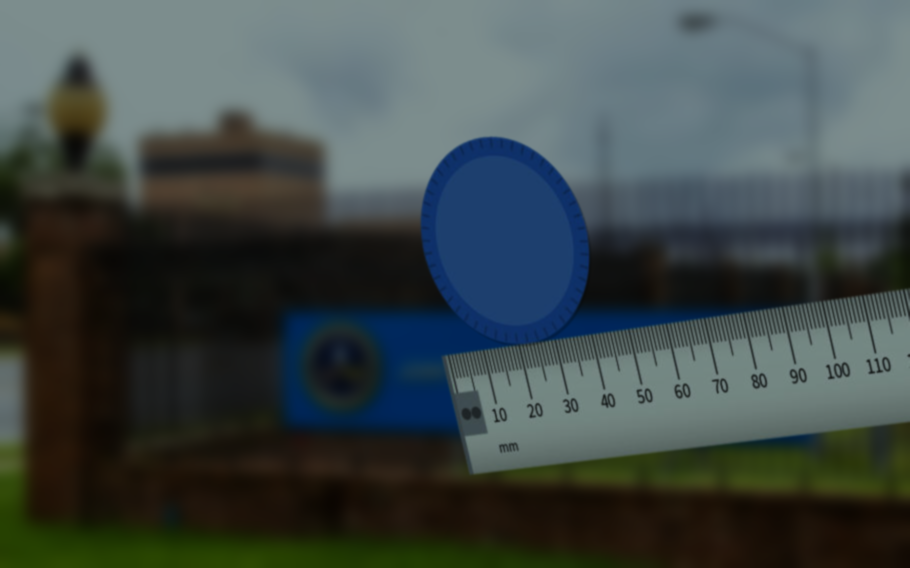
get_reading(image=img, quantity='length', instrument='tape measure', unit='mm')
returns 45 mm
